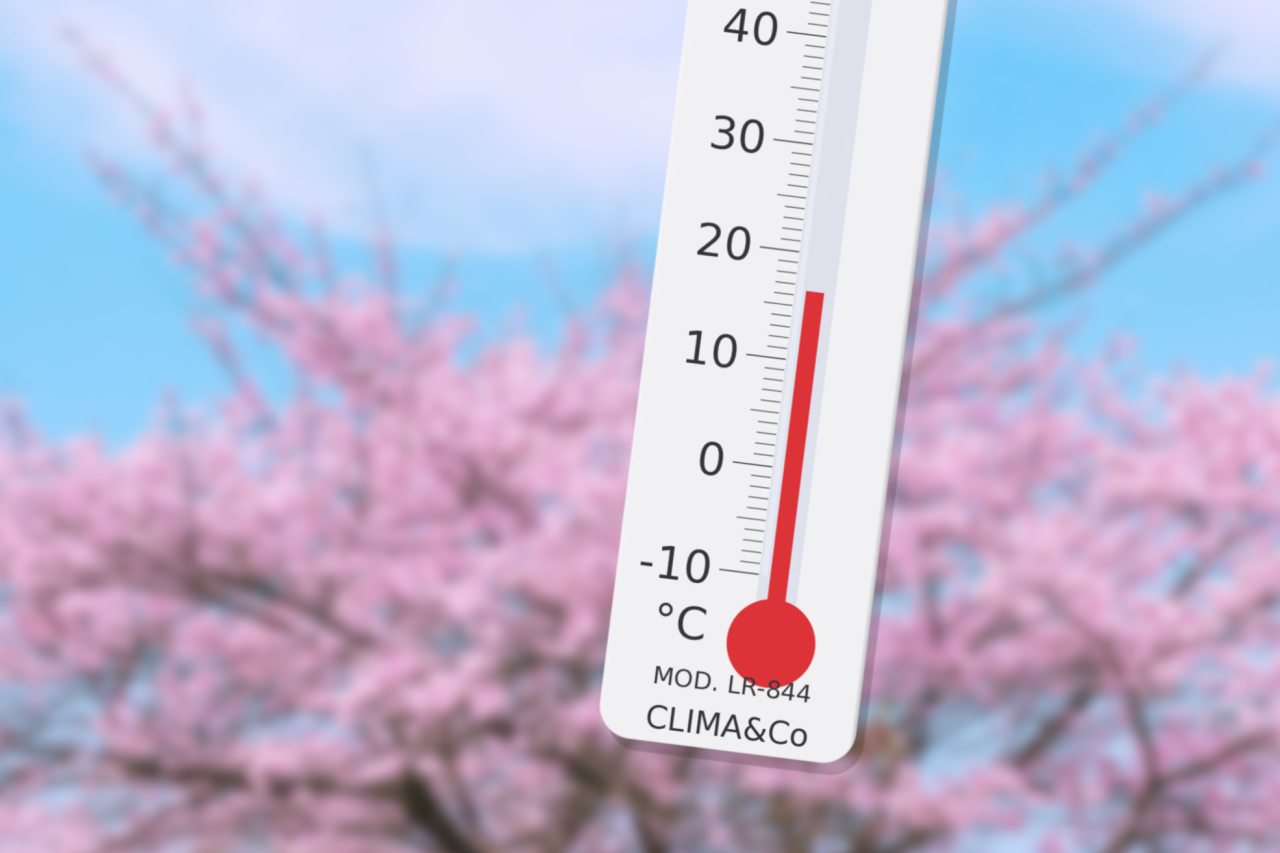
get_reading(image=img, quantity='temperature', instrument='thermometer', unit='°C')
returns 16.5 °C
